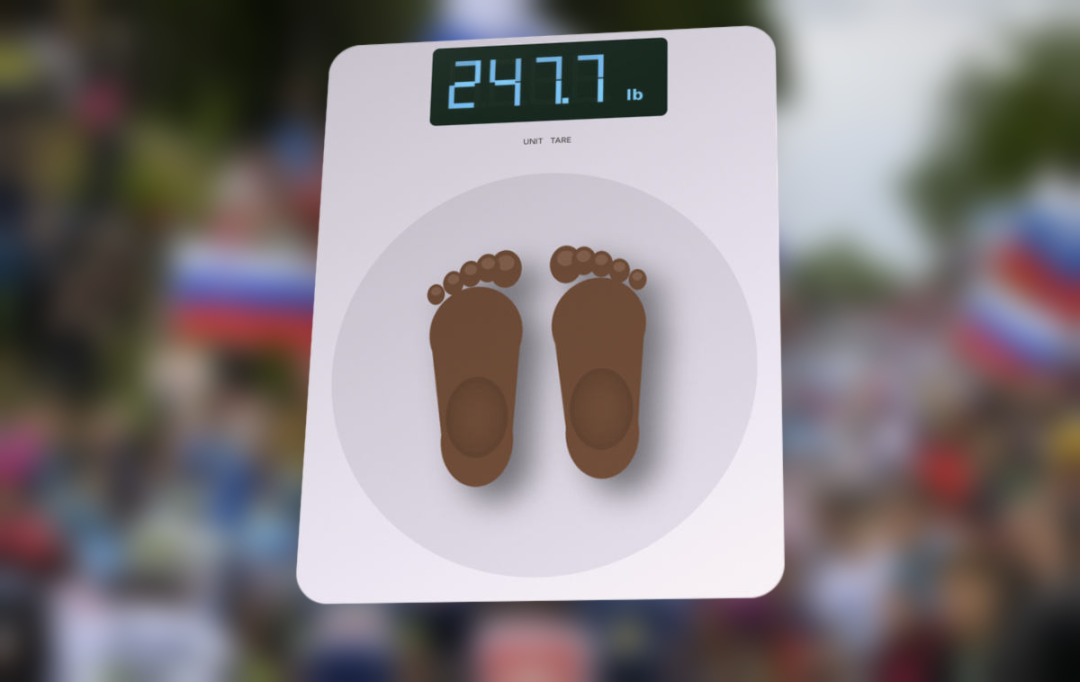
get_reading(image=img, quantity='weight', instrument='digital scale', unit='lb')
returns 247.7 lb
